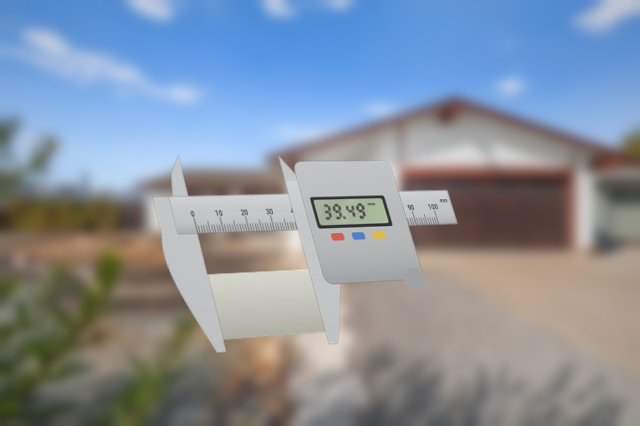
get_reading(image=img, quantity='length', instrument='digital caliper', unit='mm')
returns 39.49 mm
